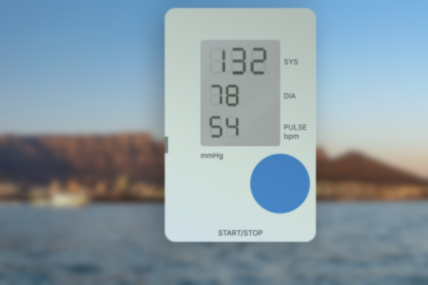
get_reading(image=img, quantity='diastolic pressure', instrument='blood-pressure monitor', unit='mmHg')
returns 78 mmHg
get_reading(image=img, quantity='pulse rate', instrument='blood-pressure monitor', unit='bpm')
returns 54 bpm
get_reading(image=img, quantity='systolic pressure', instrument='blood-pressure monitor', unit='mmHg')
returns 132 mmHg
